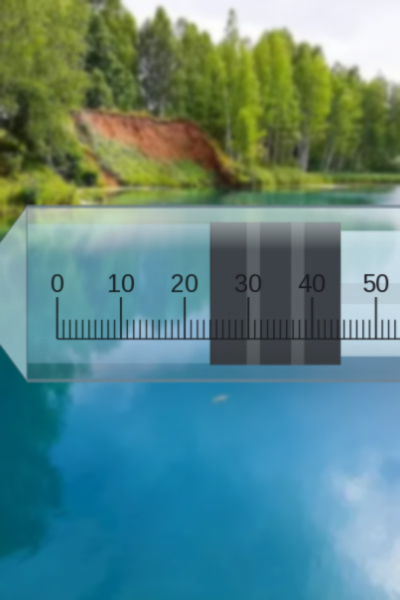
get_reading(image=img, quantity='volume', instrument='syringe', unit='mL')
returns 24 mL
